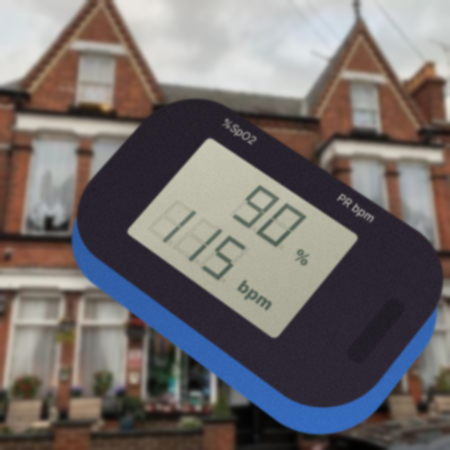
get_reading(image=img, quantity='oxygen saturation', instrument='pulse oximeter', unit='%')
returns 90 %
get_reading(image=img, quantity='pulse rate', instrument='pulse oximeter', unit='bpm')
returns 115 bpm
